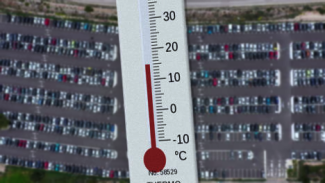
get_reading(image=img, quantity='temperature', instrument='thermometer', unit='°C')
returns 15 °C
